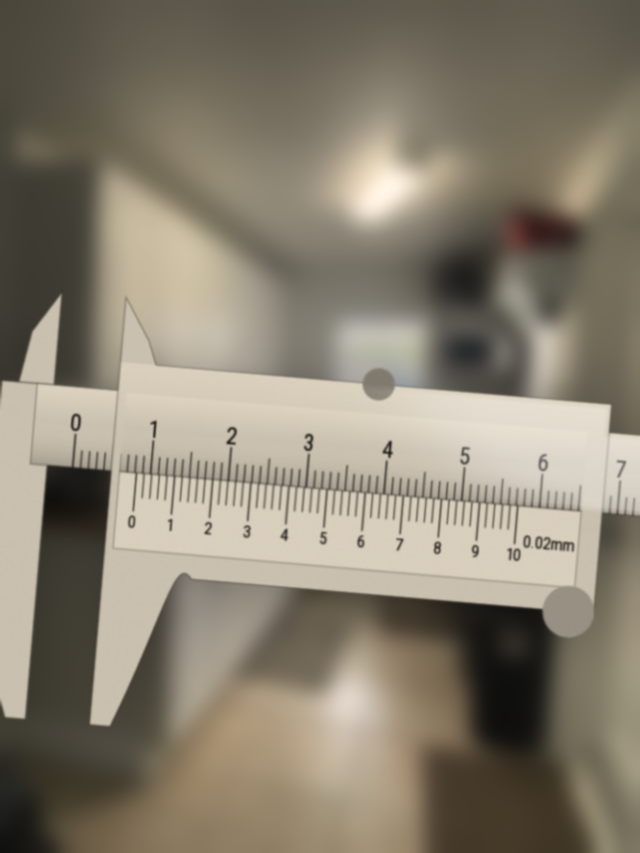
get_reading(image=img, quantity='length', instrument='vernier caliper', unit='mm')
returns 8.2 mm
